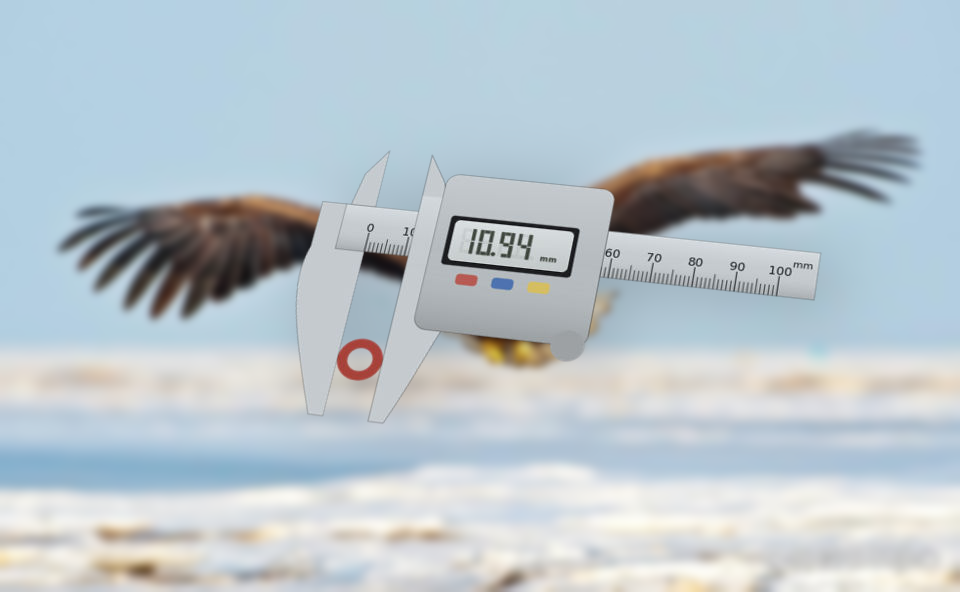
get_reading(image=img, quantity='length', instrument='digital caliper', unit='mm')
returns 10.94 mm
